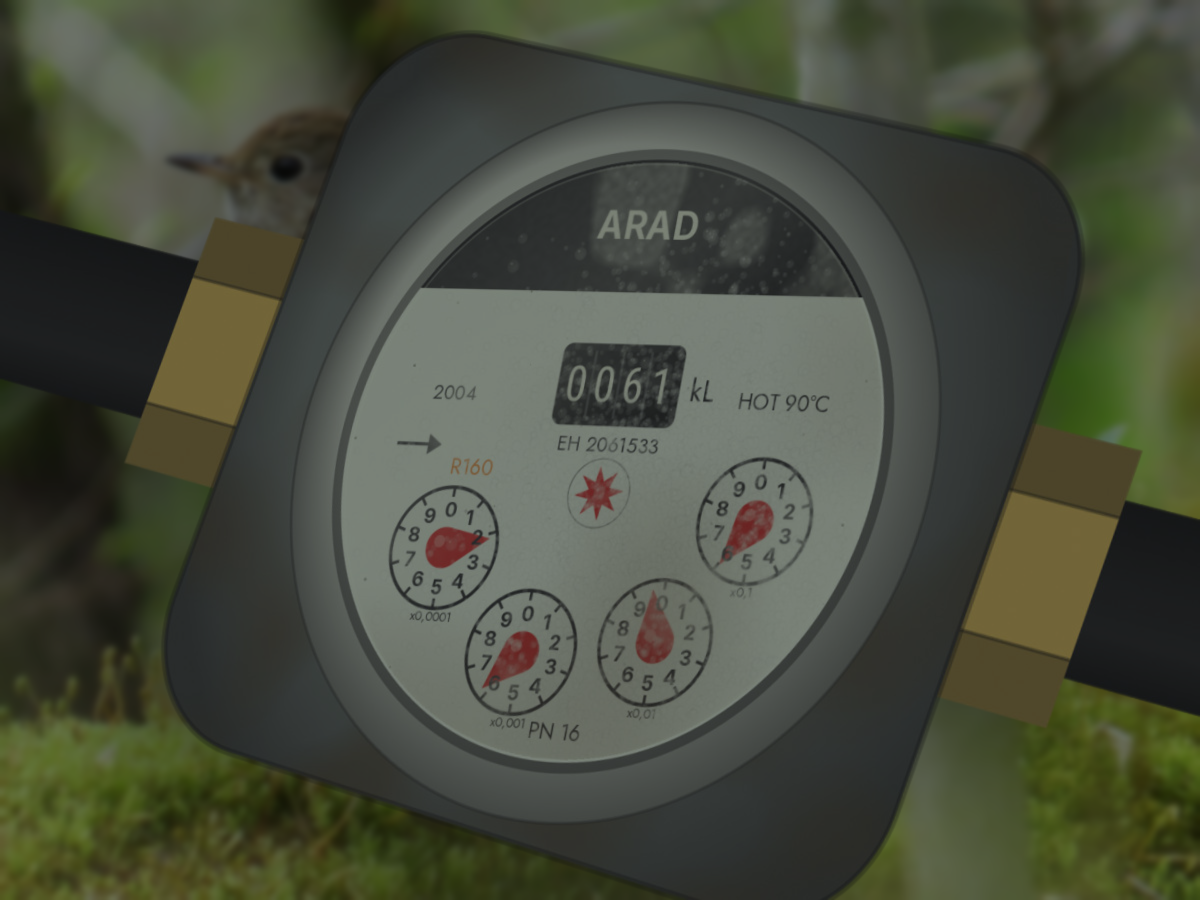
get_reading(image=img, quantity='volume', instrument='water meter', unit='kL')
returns 61.5962 kL
